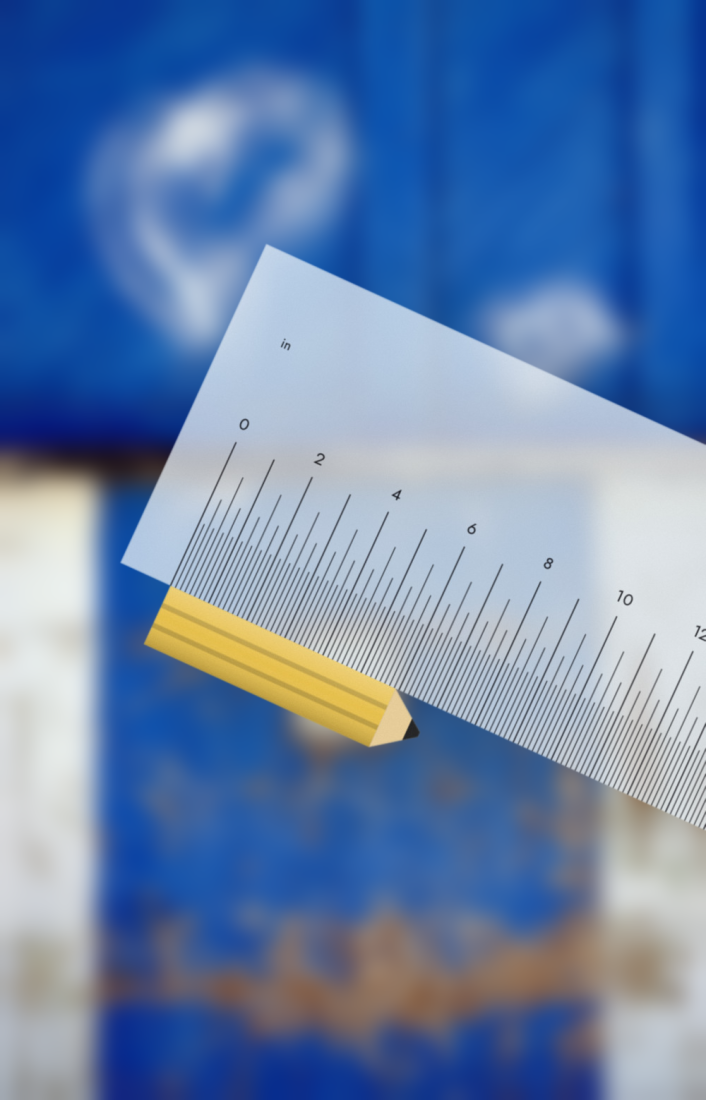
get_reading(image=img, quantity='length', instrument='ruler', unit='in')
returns 6.875 in
